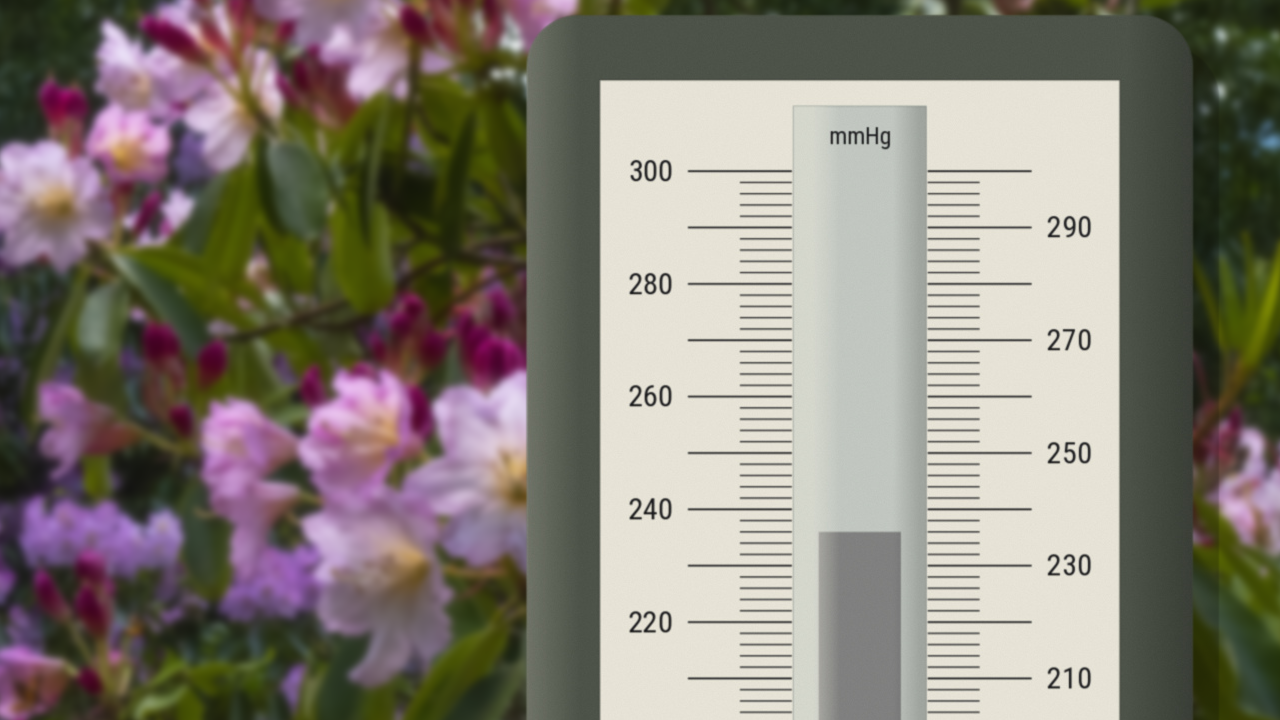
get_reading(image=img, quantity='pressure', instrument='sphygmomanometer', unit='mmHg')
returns 236 mmHg
